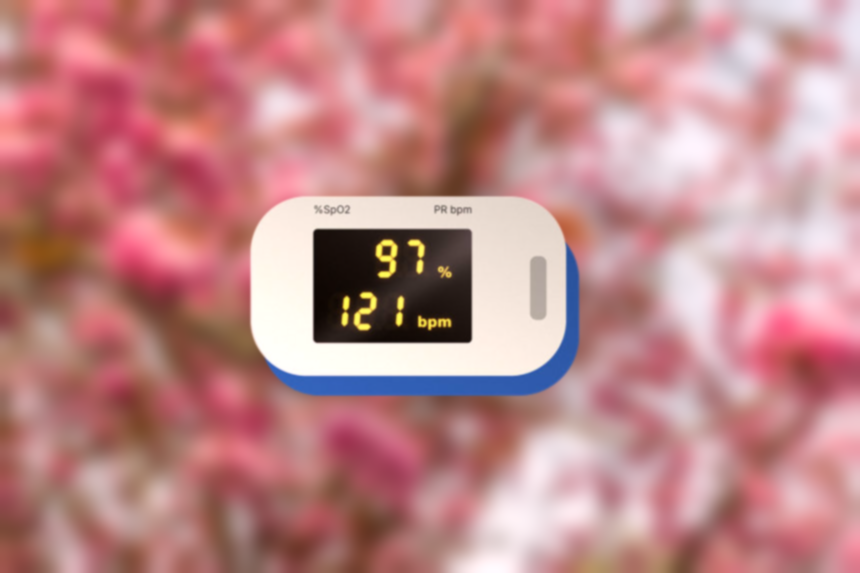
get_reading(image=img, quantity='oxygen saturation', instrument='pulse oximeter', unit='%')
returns 97 %
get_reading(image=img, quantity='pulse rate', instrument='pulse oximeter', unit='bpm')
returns 121 bpm
